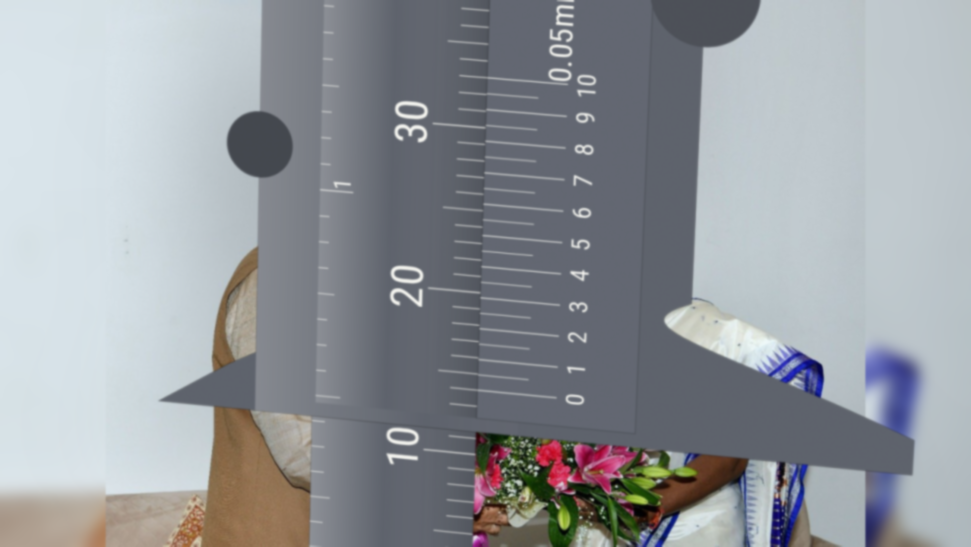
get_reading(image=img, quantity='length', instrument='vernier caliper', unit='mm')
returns 14.0 mm
